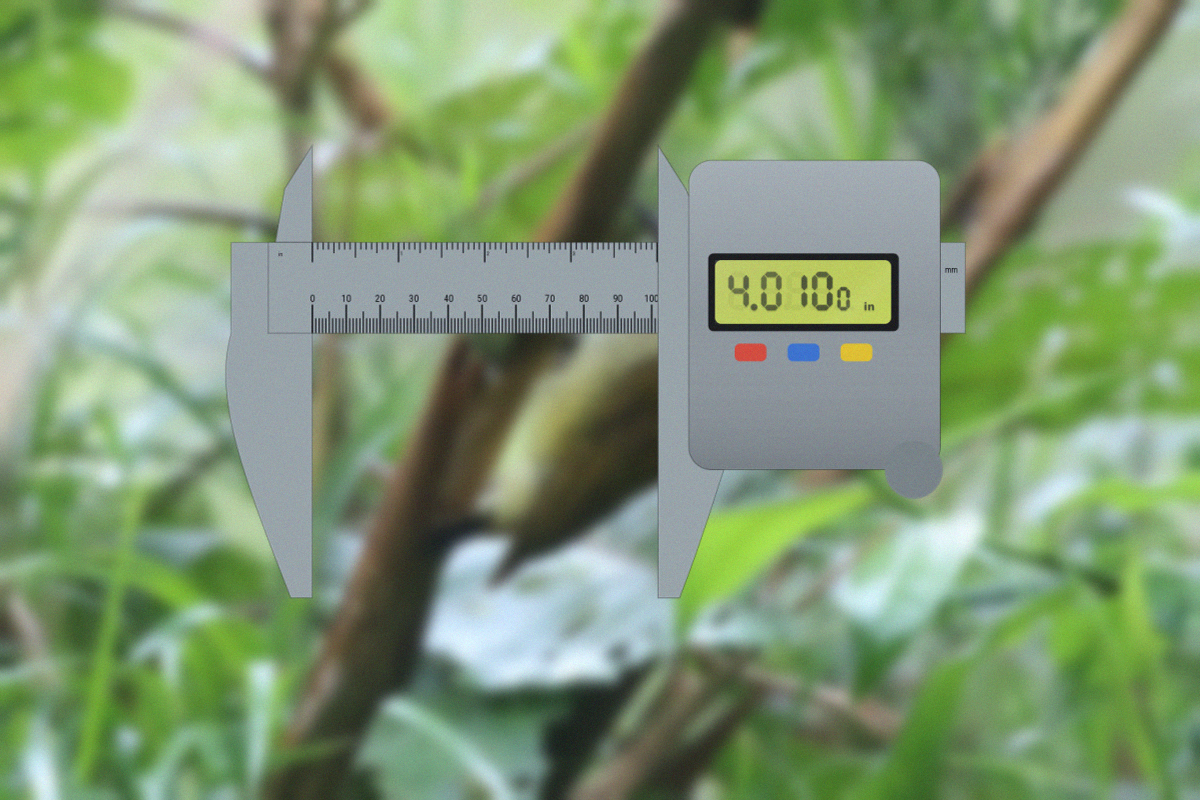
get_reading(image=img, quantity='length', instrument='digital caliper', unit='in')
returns 4.0100 in
